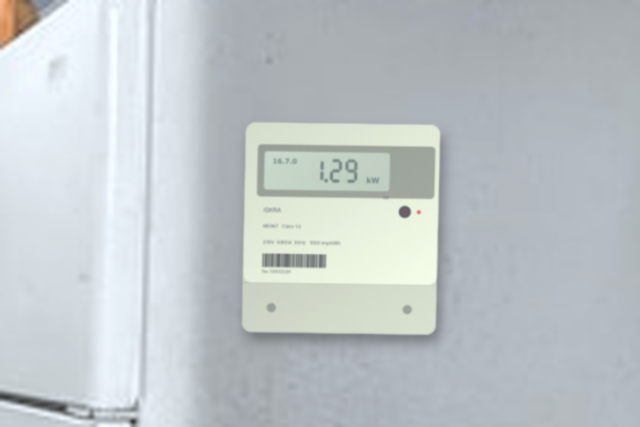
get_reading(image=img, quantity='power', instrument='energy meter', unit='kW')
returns 1.29 kW
